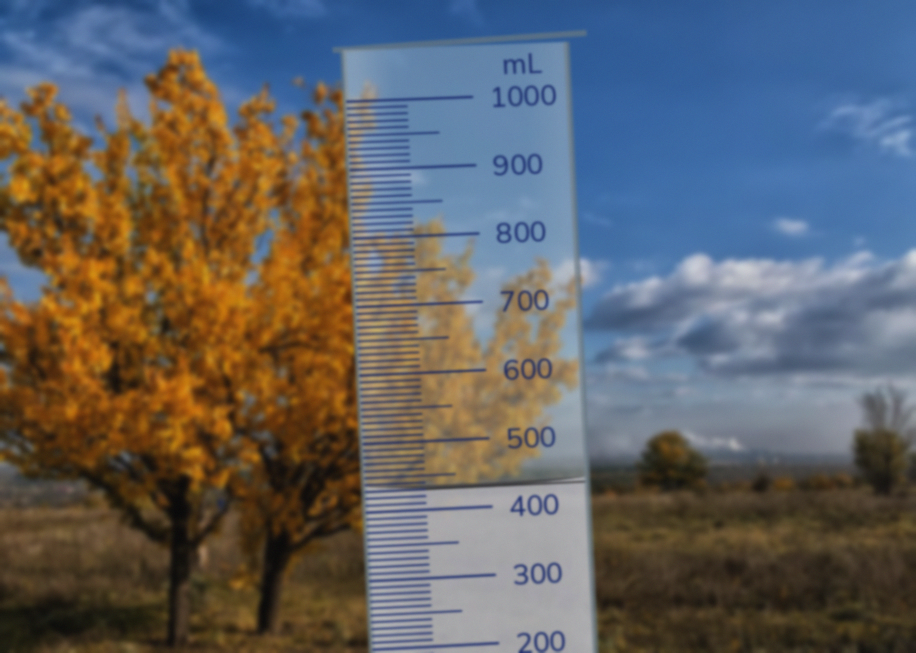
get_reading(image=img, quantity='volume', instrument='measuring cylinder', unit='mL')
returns 430 mL
